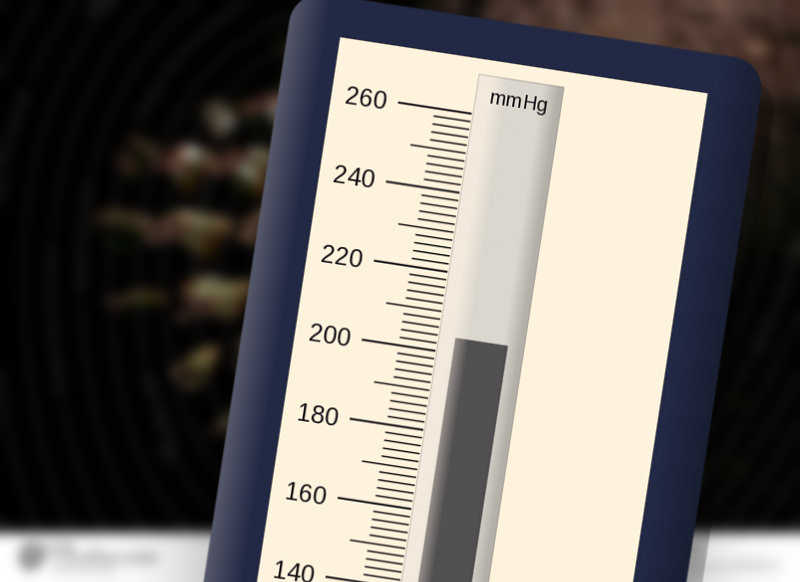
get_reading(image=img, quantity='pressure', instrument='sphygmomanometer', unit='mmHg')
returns 204 mmHg
